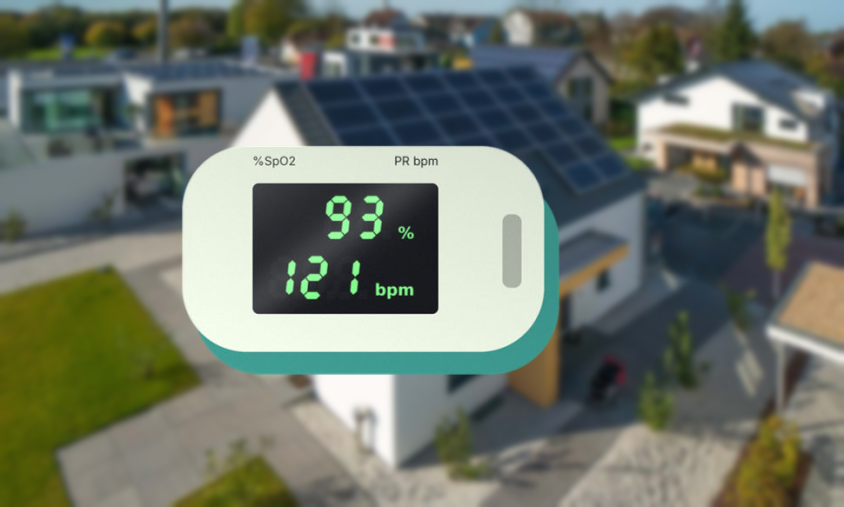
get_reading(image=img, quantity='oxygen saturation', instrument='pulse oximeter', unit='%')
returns 93 %
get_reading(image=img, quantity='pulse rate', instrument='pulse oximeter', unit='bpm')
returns 121 bpm
